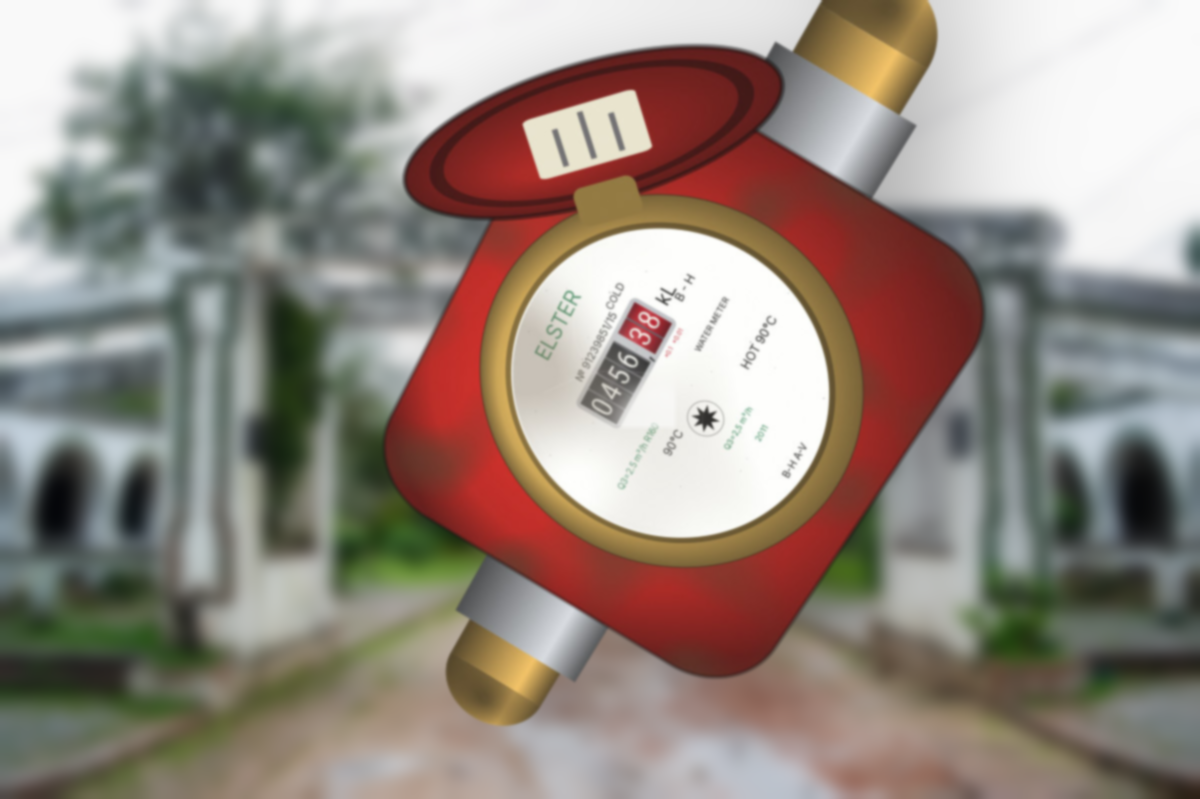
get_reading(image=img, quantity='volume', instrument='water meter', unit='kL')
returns 456.38 kL
